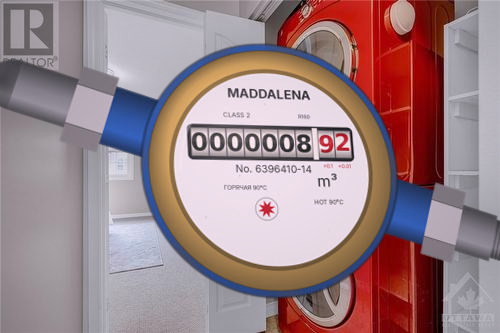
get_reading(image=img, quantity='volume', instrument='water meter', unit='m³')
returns 8.92 m³
